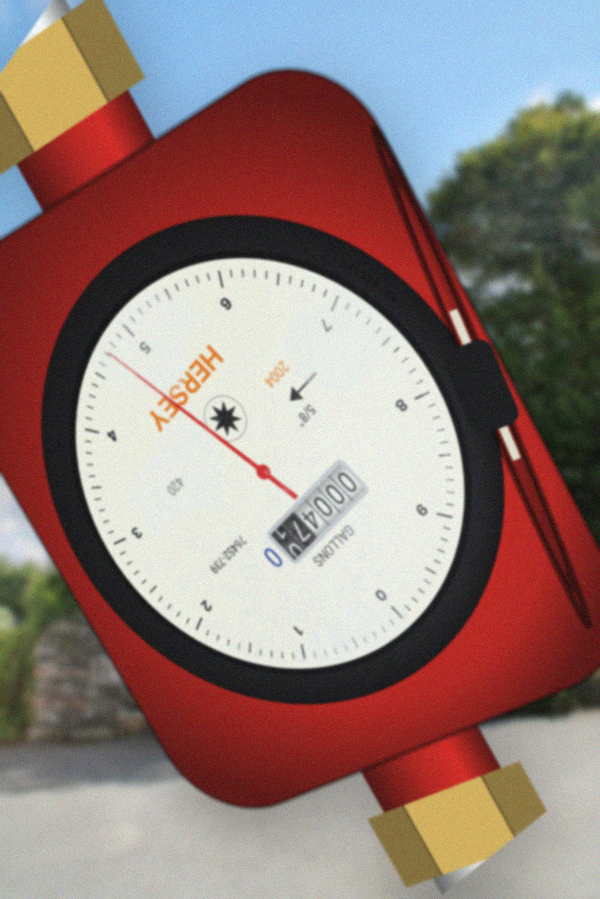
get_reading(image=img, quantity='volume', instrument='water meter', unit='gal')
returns 4704.7 gal
